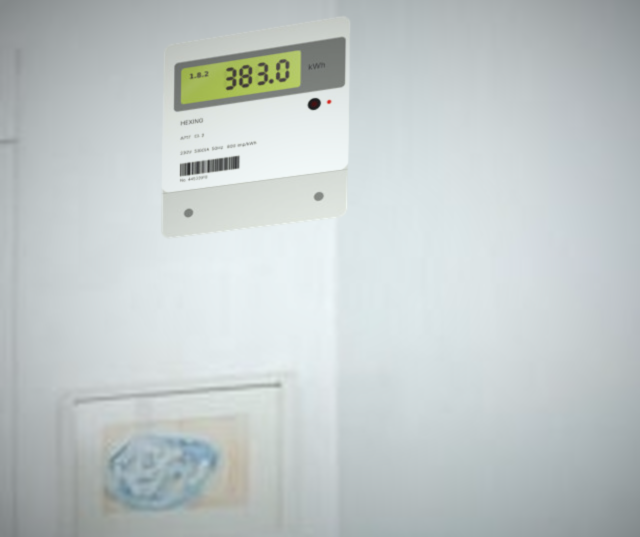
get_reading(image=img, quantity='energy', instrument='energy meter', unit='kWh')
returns 383.0 kWh
